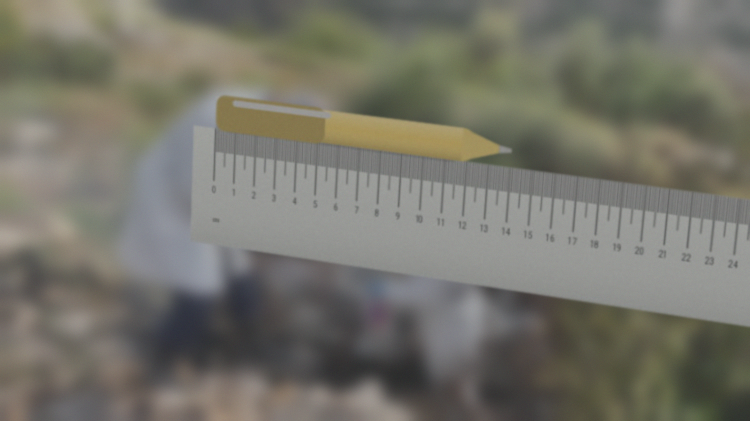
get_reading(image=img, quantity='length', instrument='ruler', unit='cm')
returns 14 cm
